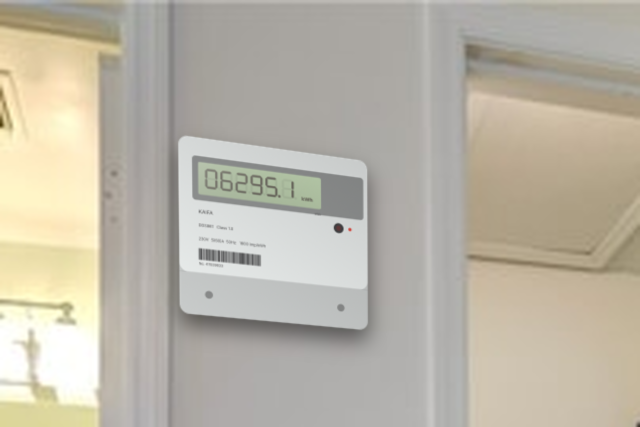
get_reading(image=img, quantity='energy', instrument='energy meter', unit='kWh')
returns 6295.1 kWh
